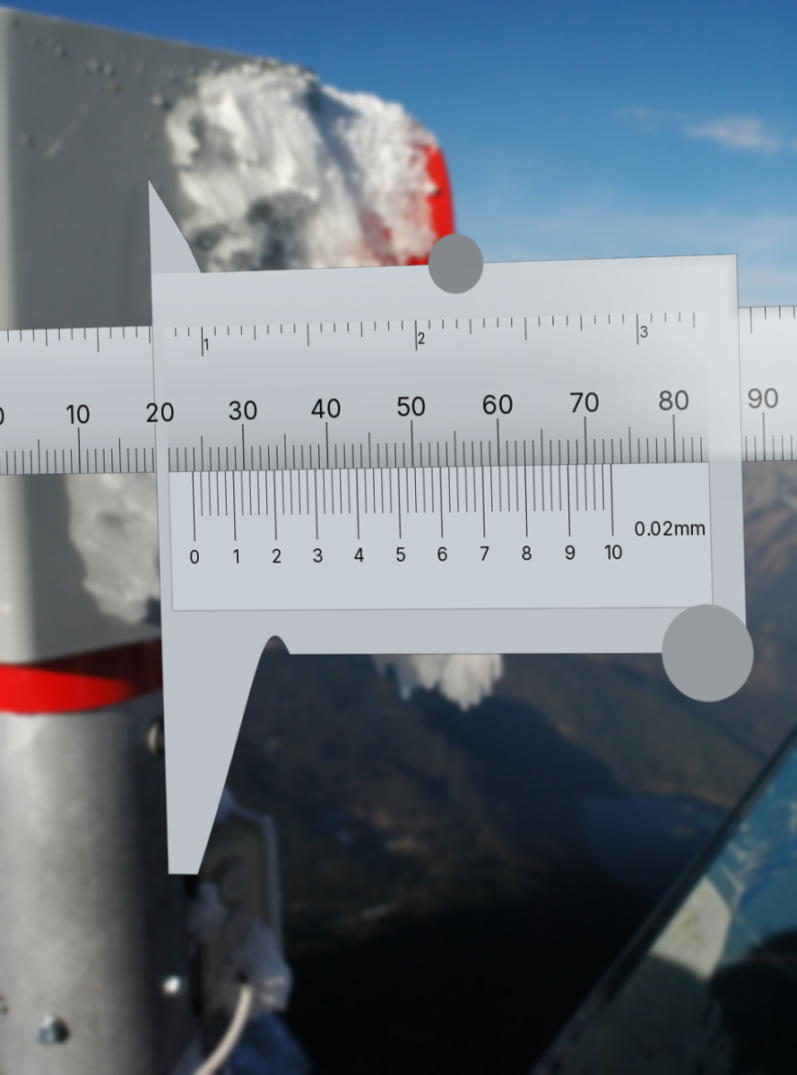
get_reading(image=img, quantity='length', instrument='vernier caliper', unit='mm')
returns 23.8 mm
